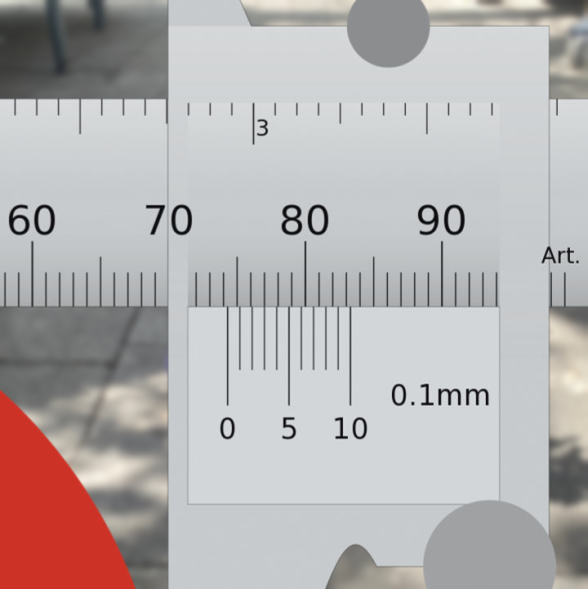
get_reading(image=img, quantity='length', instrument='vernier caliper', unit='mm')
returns 74.3 mm
